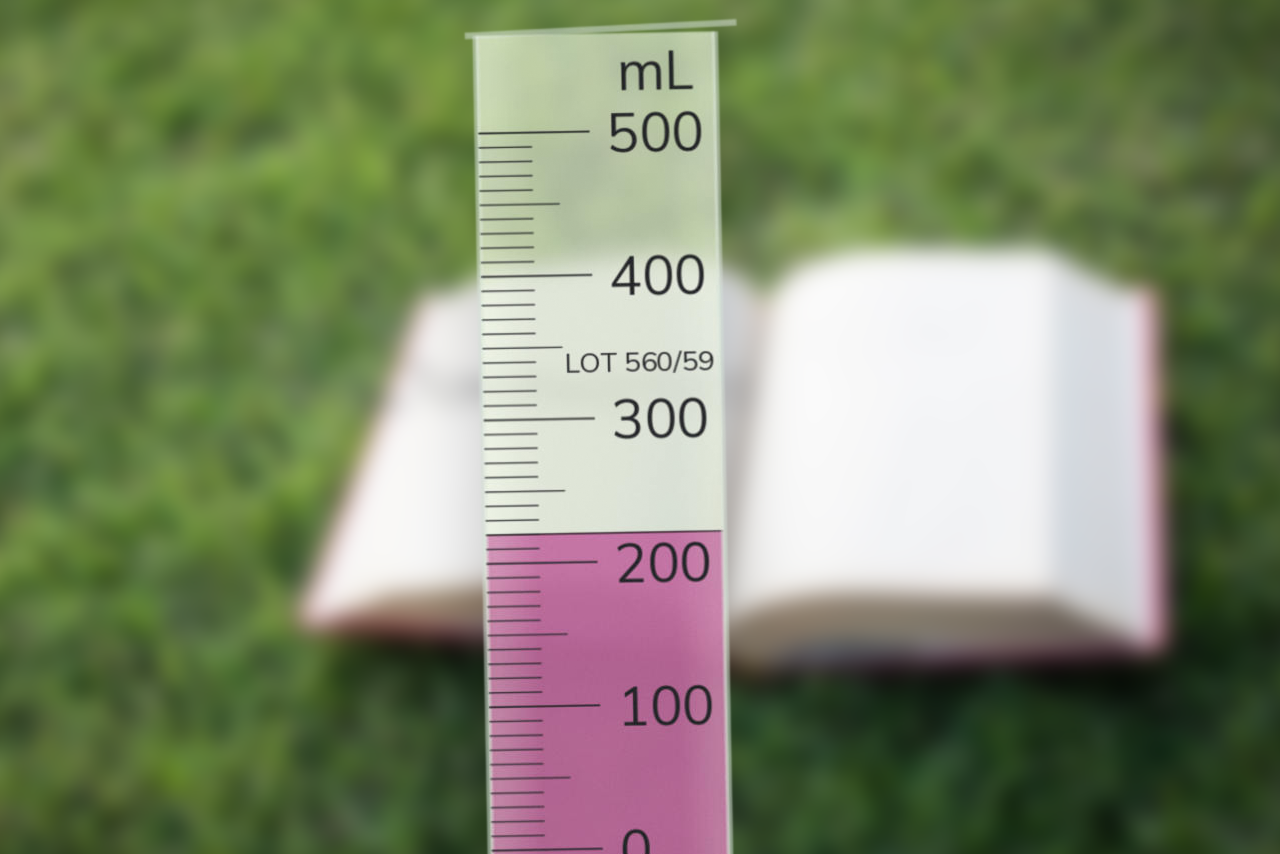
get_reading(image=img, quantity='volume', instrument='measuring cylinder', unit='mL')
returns 220 mL
